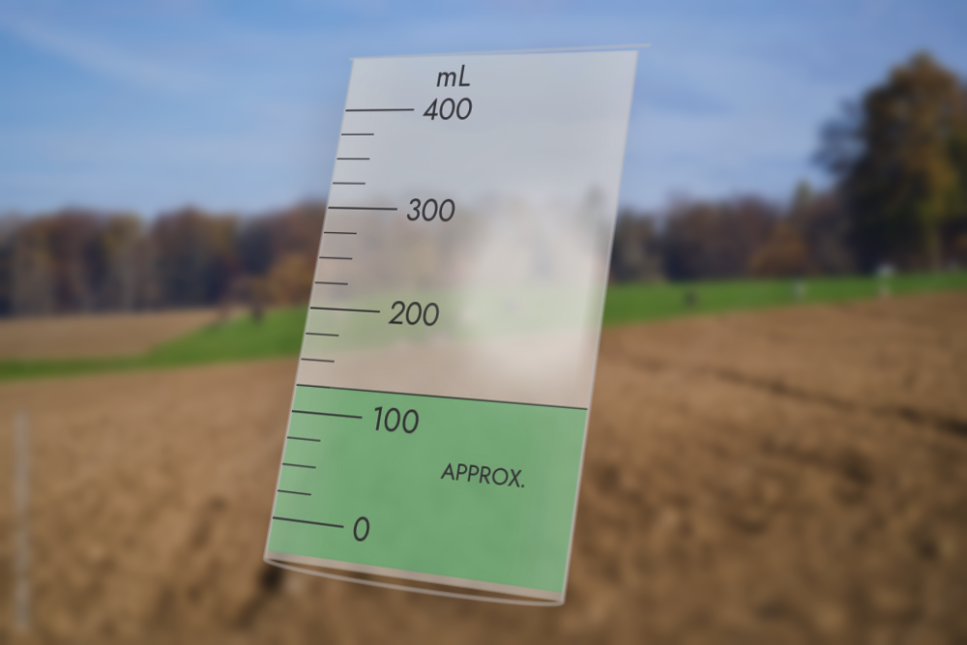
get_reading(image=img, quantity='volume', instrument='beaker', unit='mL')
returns 125 mL
